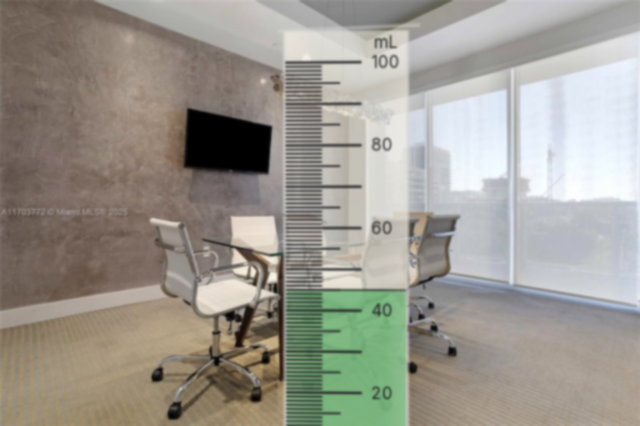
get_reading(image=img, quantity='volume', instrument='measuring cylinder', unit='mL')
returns 45 mL
